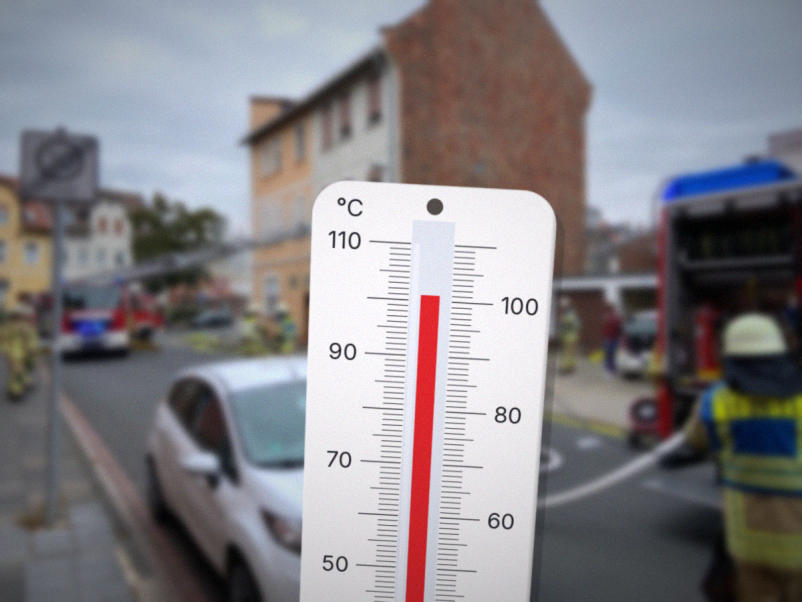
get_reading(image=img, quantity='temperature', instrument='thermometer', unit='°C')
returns 101 °C
